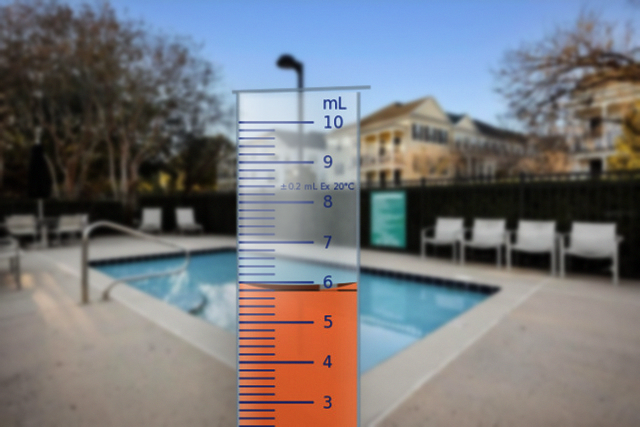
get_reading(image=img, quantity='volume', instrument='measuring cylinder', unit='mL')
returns 5.8 mL
